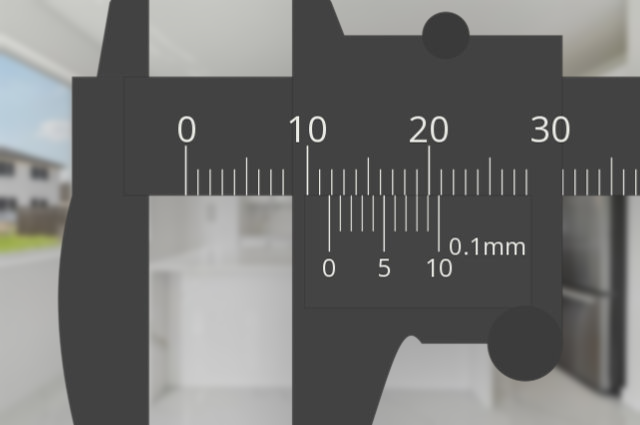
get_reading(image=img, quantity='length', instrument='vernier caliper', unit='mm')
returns 11.8 mm
